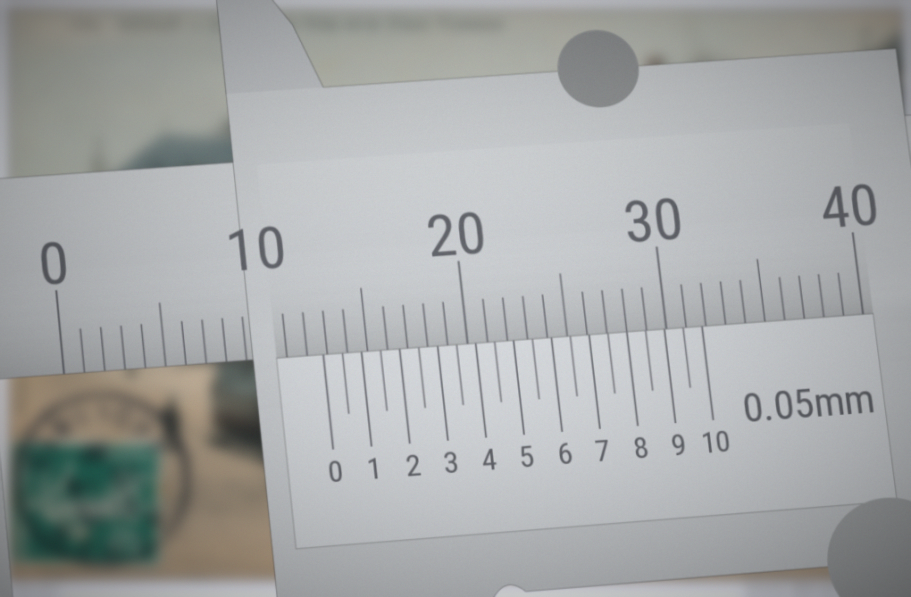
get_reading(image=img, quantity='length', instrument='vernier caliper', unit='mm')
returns 12.8 mm
